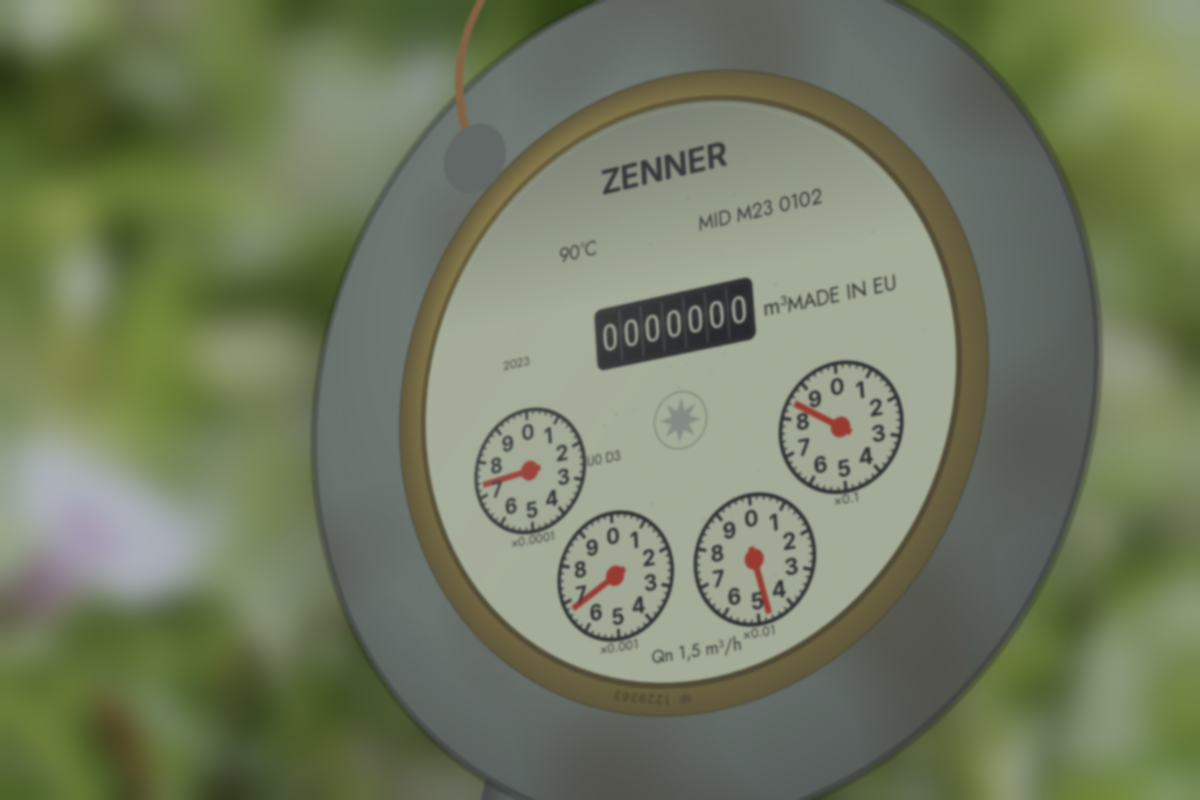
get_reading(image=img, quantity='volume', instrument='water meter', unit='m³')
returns 0.8467 m³
